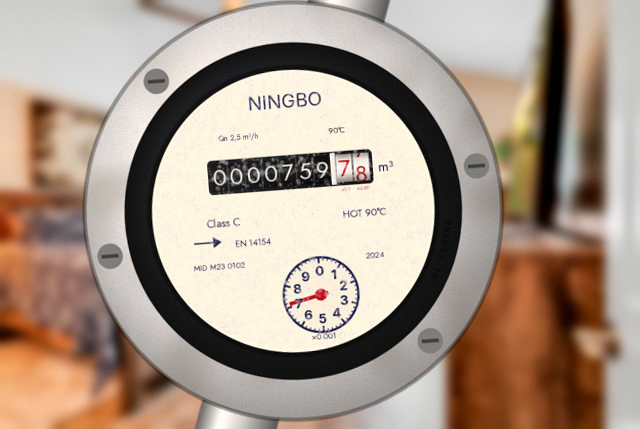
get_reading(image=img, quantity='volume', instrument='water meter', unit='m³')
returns 759.777 m³
